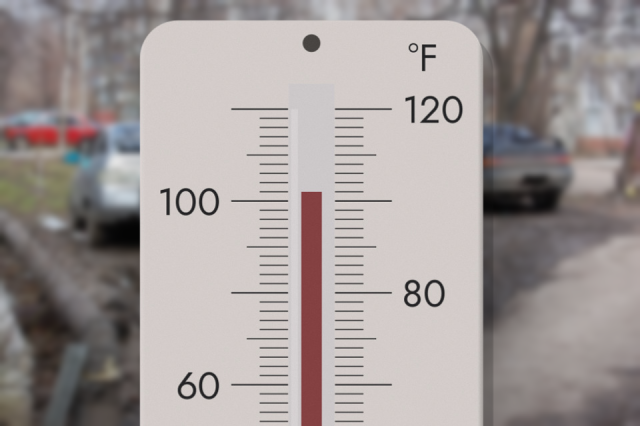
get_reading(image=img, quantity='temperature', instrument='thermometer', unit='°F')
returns 102 °F
